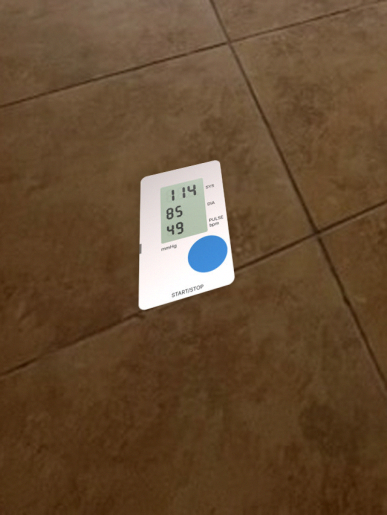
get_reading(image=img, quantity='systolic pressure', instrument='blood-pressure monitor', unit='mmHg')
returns 114 mmHg
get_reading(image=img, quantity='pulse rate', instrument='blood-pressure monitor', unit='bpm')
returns 49 bpm
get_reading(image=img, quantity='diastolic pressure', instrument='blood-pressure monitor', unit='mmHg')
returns 85 mmHg
